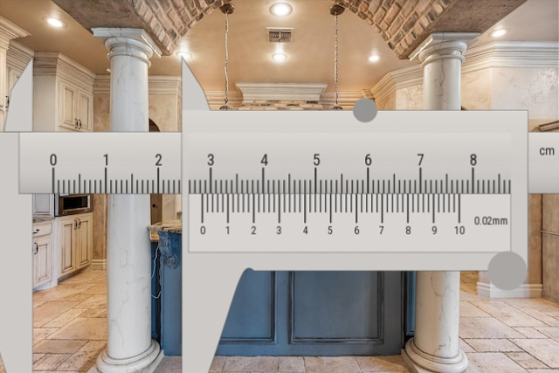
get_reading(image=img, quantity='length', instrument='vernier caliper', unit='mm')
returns 28.4 mm
